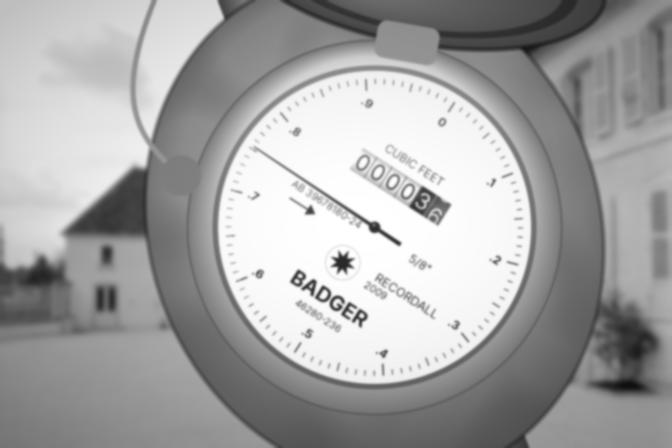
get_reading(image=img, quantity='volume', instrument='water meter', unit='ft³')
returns 35.75 ft³
